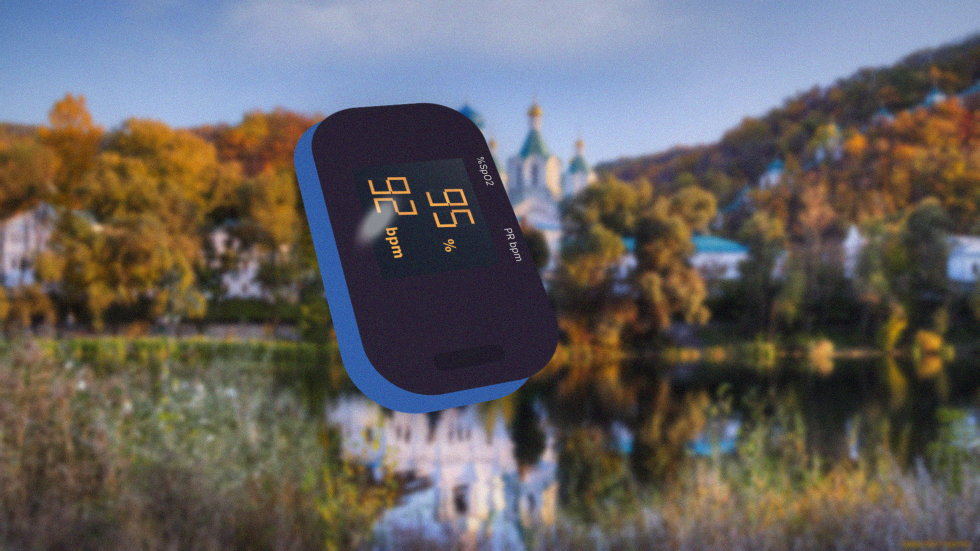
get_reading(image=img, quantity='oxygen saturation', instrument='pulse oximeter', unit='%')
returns 95 %
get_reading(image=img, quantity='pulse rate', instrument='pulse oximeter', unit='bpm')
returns 92 bpm
